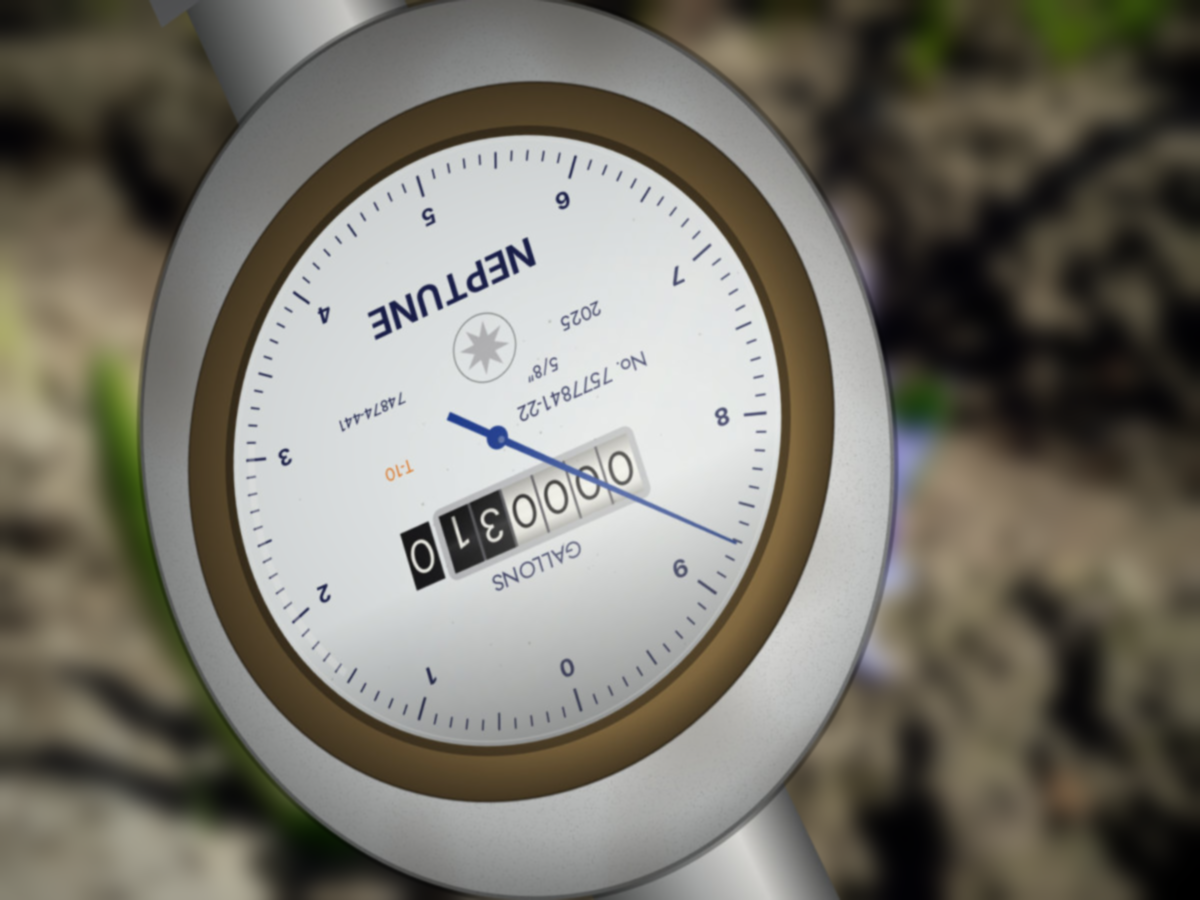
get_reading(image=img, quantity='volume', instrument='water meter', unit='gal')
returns 308.7 gal
